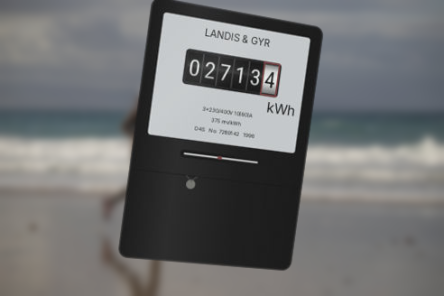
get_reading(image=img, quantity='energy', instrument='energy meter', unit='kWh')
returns 2713.4 kWh
